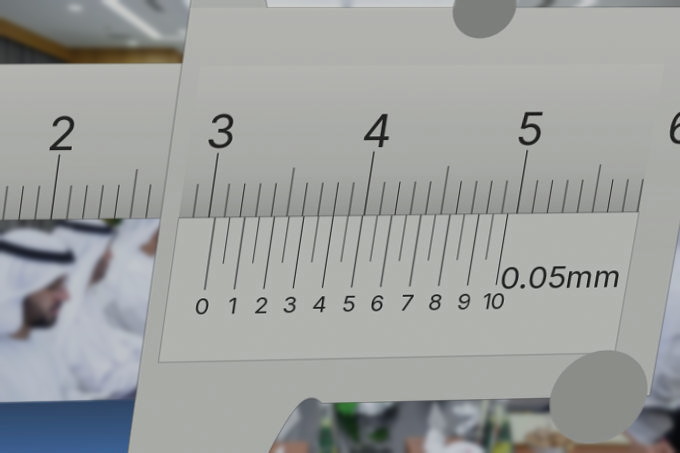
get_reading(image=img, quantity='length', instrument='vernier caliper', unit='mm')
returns 30.4 mm
